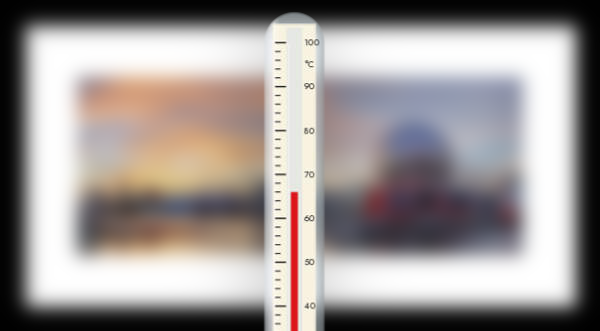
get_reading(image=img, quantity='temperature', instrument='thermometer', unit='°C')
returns 66 °C
